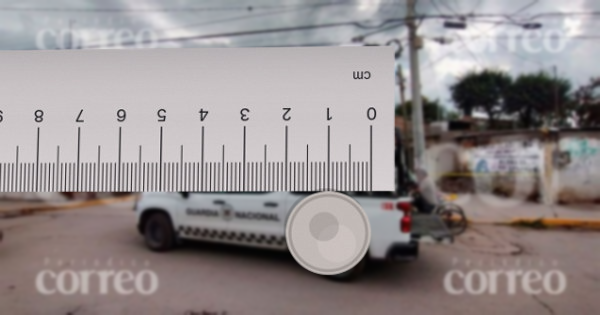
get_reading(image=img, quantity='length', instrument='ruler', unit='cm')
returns 2 cm
